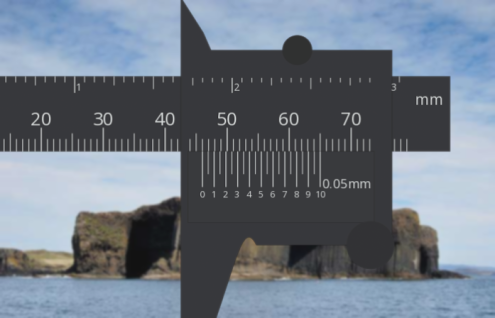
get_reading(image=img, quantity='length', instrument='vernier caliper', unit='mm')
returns 46.0 mm
